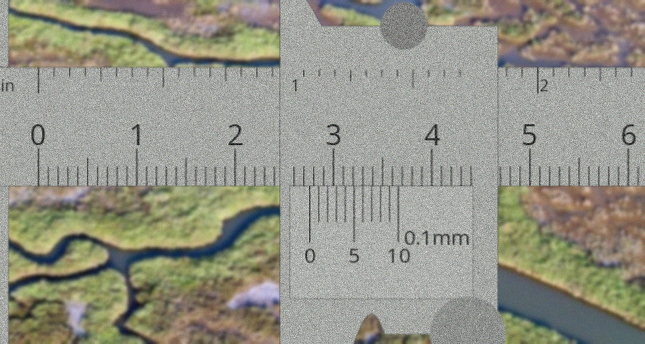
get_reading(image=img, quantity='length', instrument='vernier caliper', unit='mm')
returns 27.6 mm
